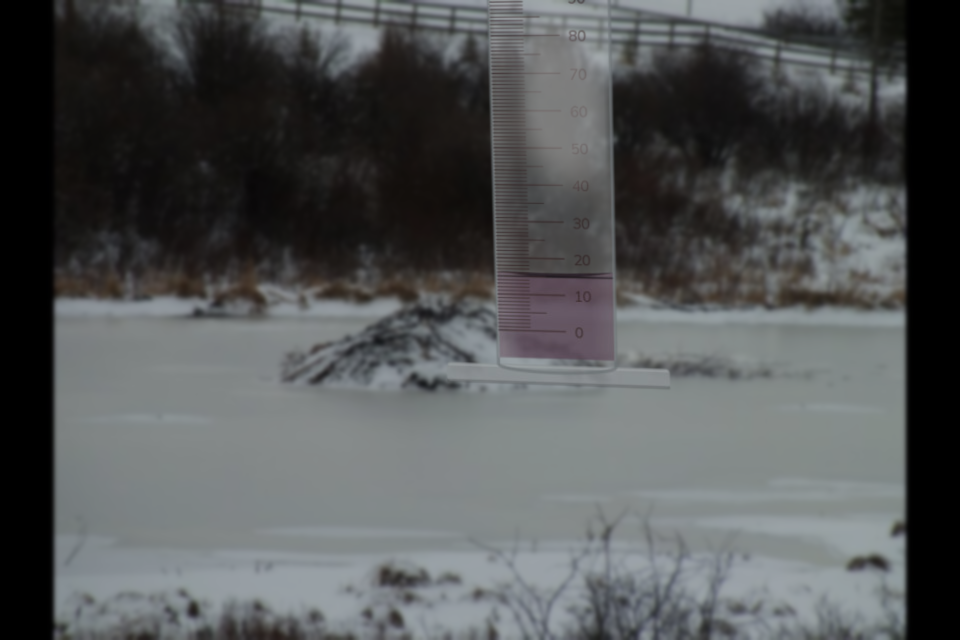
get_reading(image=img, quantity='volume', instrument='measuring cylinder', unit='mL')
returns 15 mL
